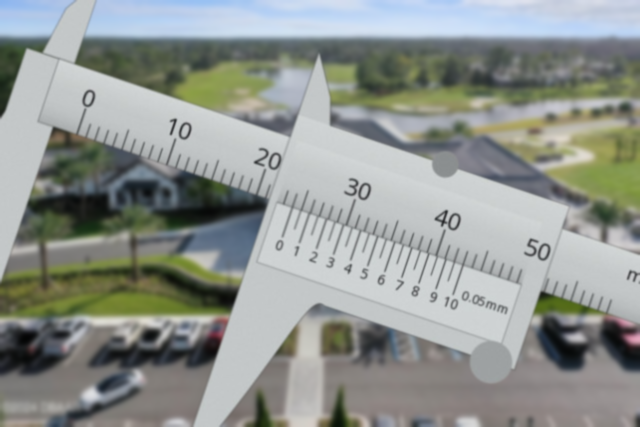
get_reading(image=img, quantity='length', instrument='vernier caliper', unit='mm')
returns 24.0 mm
